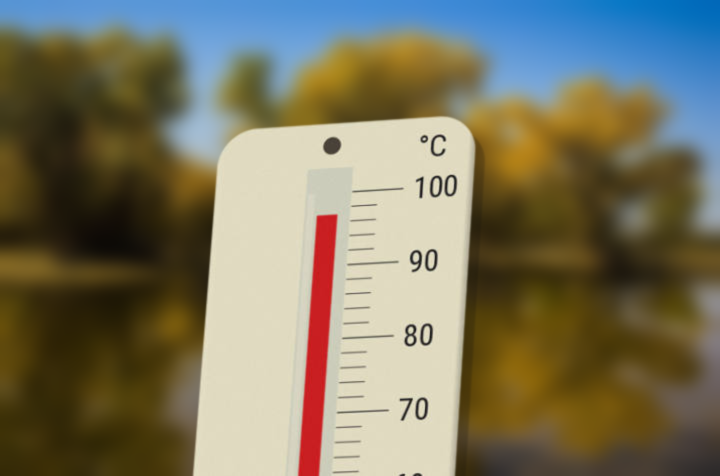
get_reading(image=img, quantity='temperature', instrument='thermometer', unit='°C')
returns 97 °C
